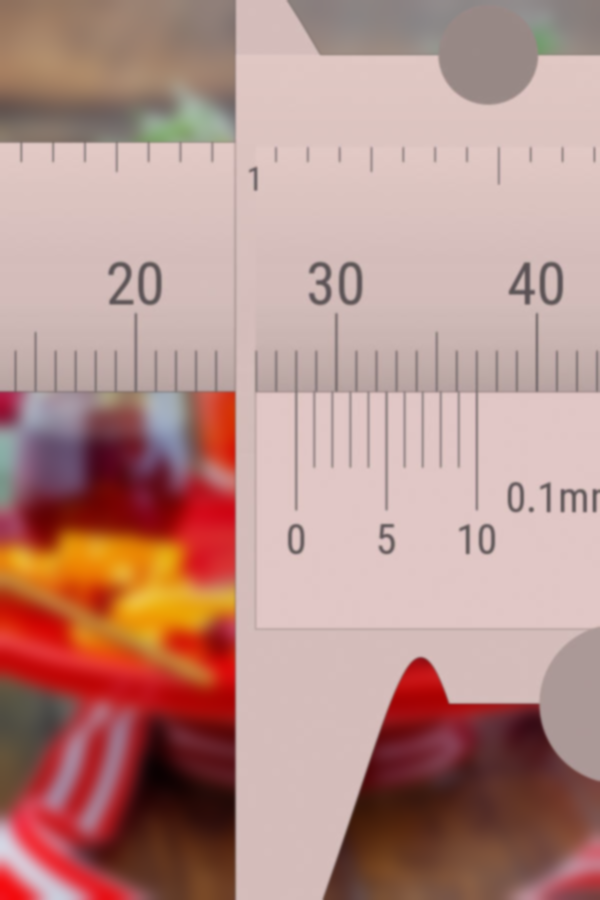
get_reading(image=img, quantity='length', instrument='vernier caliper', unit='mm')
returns 28.0 mm
